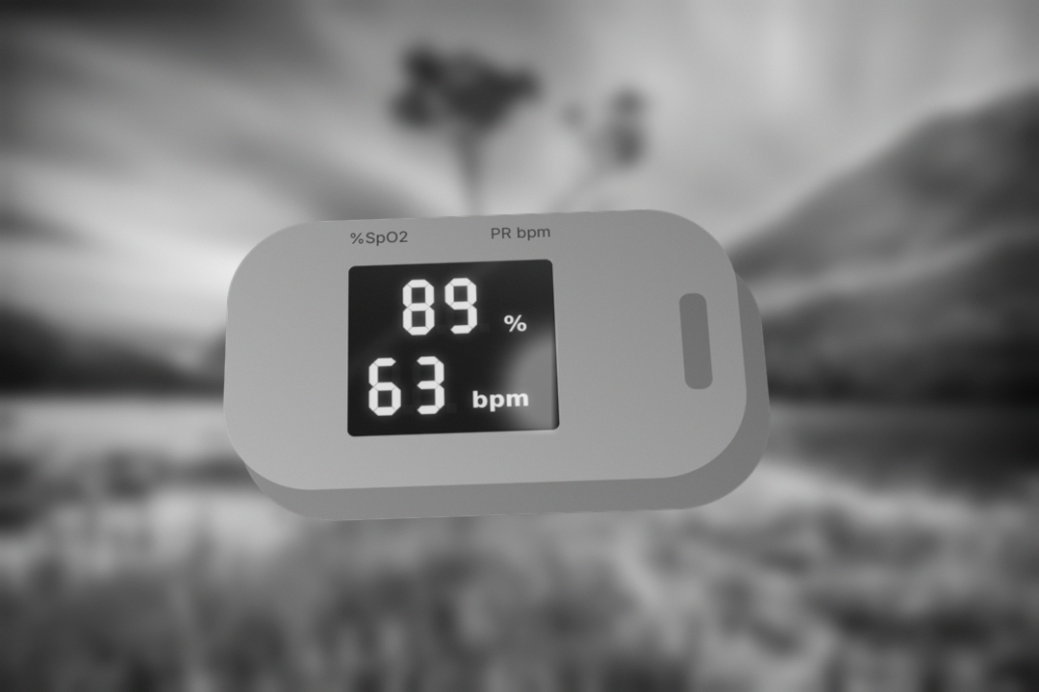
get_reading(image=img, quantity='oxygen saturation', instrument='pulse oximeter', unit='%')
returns 89 %
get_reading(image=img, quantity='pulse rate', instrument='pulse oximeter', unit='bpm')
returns 63 bpm
